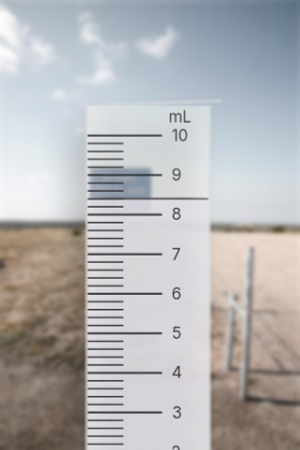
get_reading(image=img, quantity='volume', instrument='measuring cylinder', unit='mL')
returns 8.4 mL
